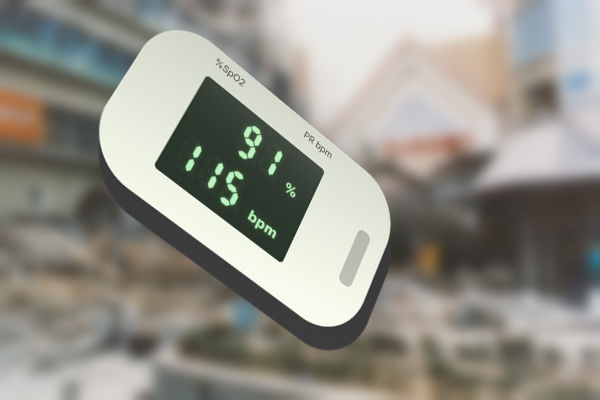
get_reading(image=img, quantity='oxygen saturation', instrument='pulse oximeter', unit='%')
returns 91 %
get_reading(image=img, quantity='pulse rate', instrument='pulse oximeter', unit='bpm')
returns 115 bpm
